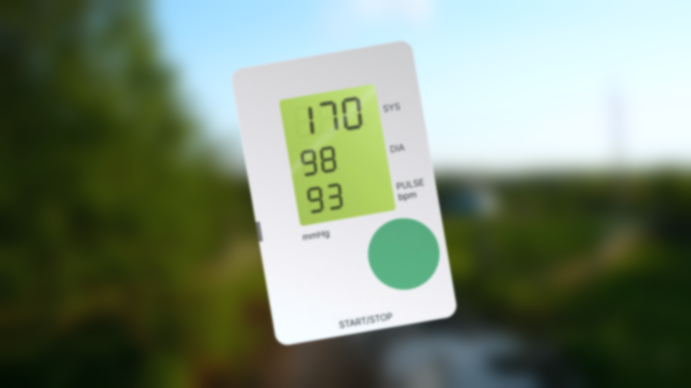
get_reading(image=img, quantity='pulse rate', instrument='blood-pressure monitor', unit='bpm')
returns 93 bpm
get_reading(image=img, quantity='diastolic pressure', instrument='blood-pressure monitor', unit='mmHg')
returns 98 mmHg
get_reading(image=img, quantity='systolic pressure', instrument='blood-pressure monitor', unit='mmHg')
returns 170 mmHg
